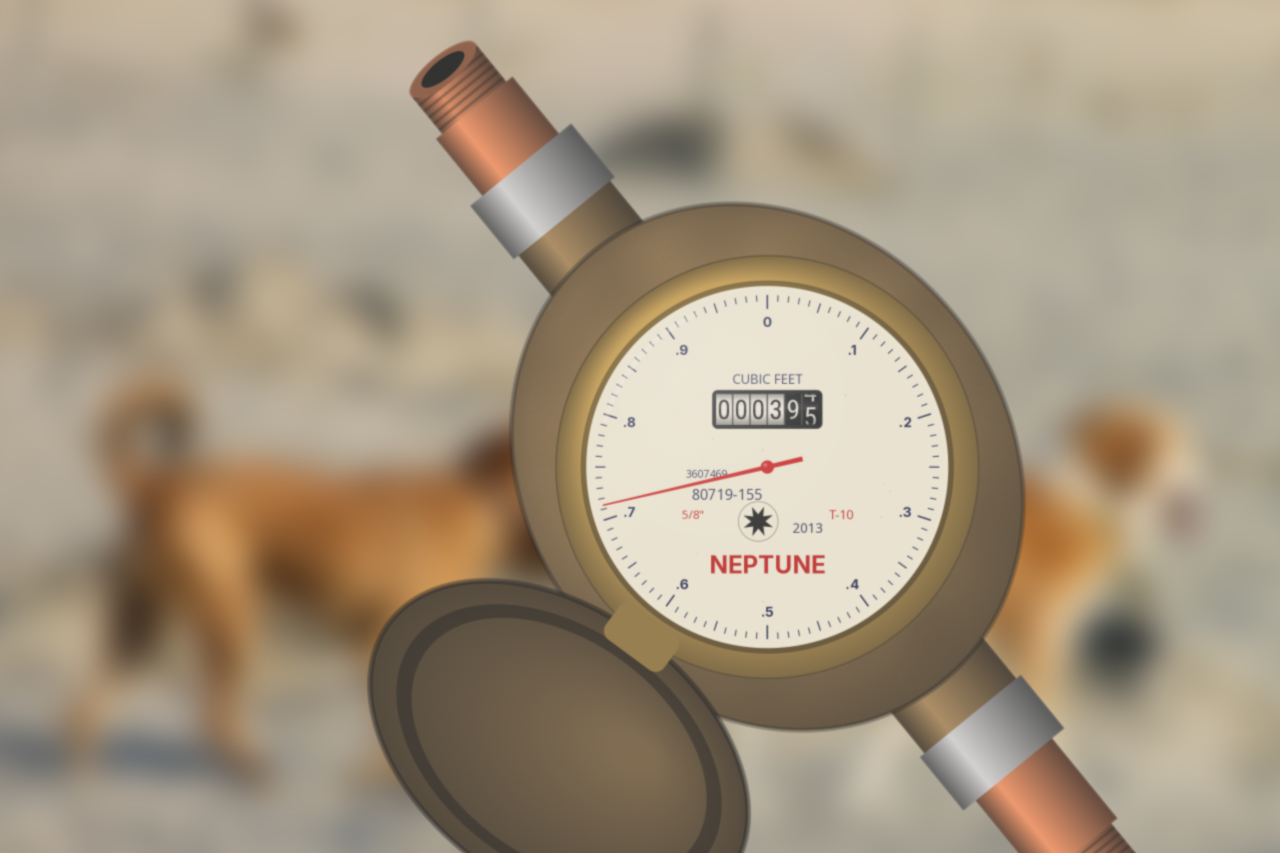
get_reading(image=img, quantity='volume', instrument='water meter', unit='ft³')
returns 394.71 ft³
